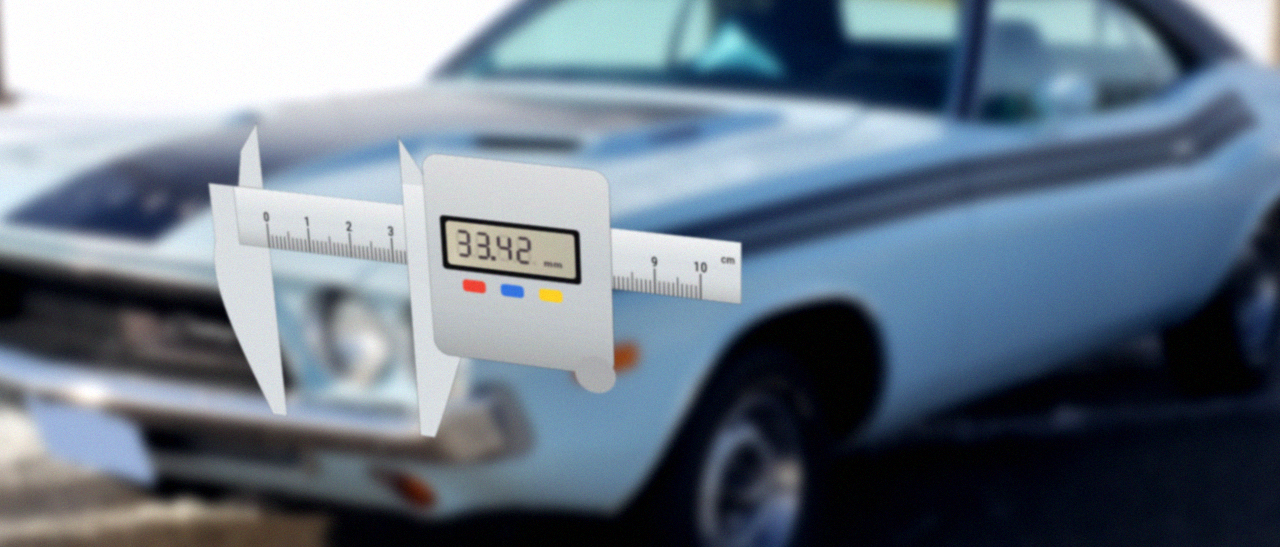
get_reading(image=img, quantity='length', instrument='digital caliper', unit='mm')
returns 33.42 mm
